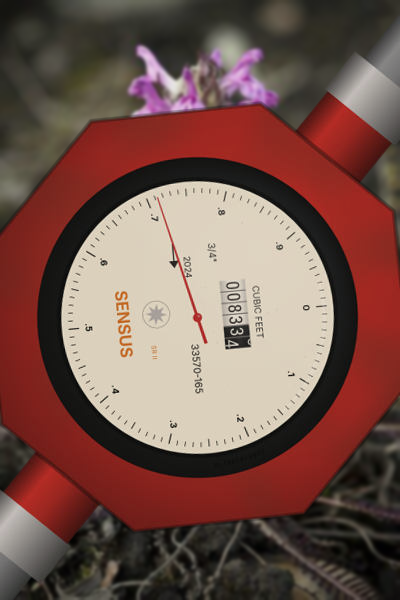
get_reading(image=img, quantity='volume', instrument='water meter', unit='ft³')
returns 8333.71 ft³
